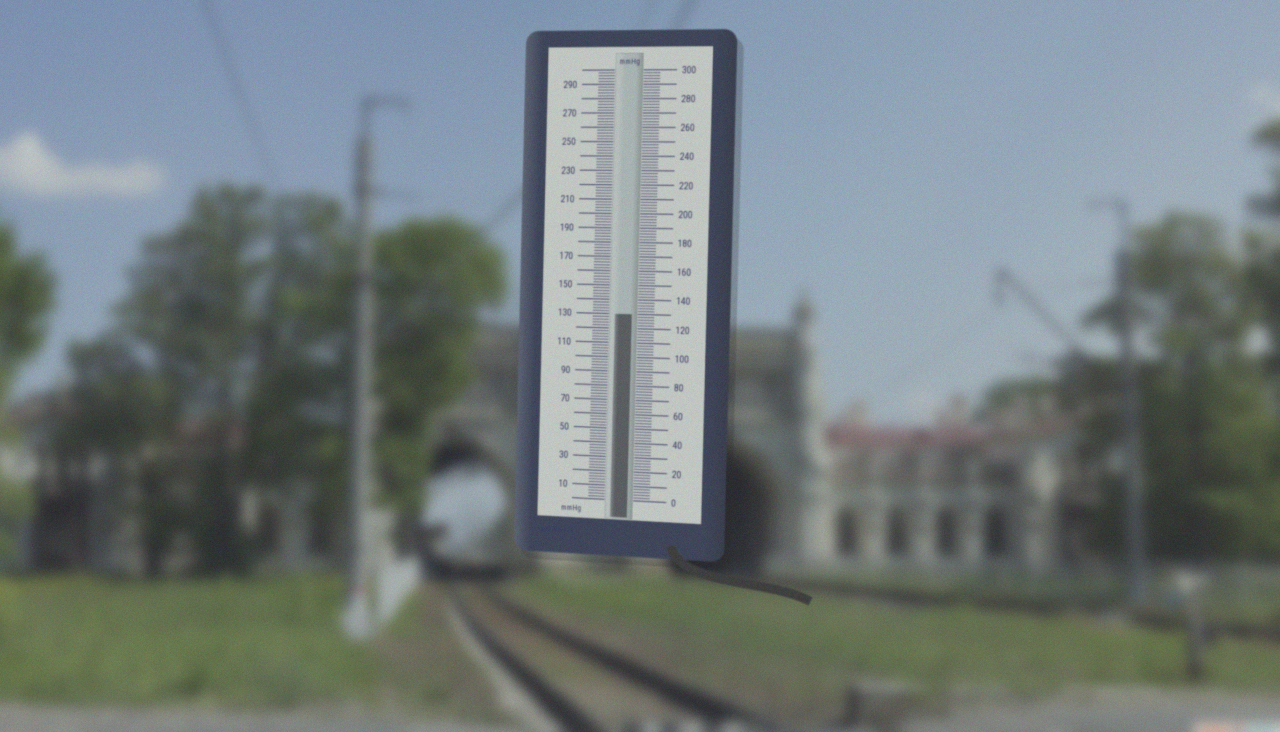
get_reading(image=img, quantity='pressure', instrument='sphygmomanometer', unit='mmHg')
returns 130 mmHg
